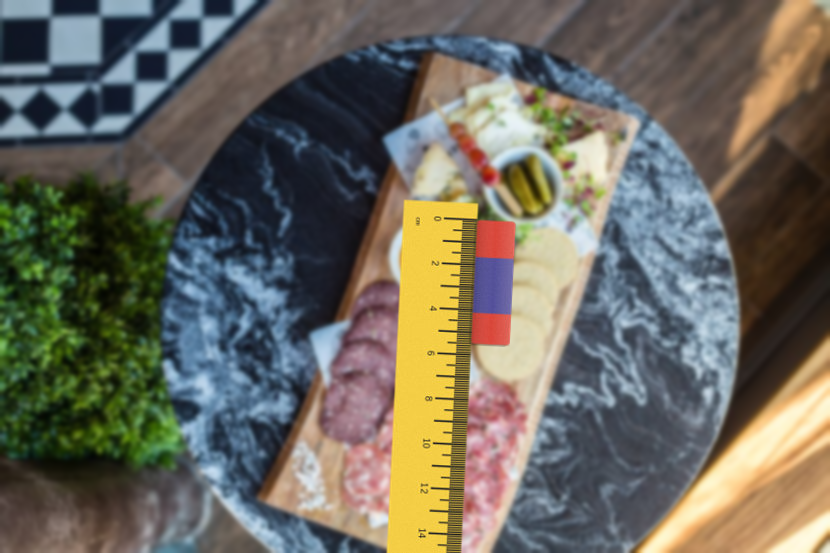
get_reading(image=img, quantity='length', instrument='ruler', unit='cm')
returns 5.5 cm
